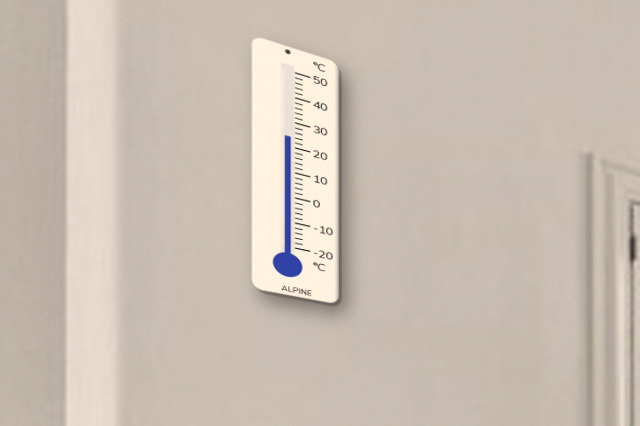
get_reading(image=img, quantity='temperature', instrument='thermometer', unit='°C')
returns 24 °C
